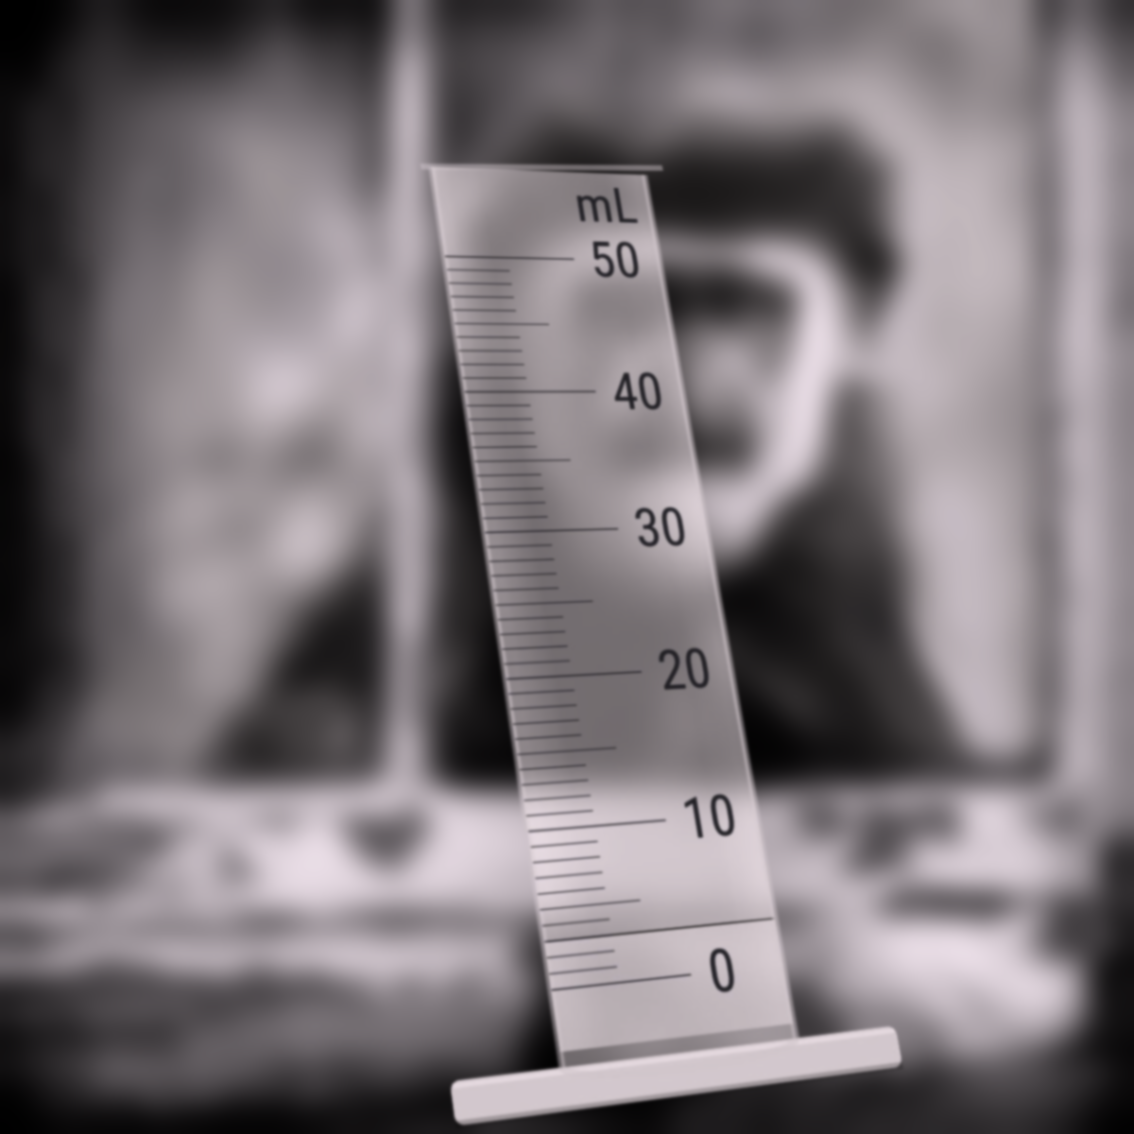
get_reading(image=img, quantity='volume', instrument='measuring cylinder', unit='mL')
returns 3 mL
